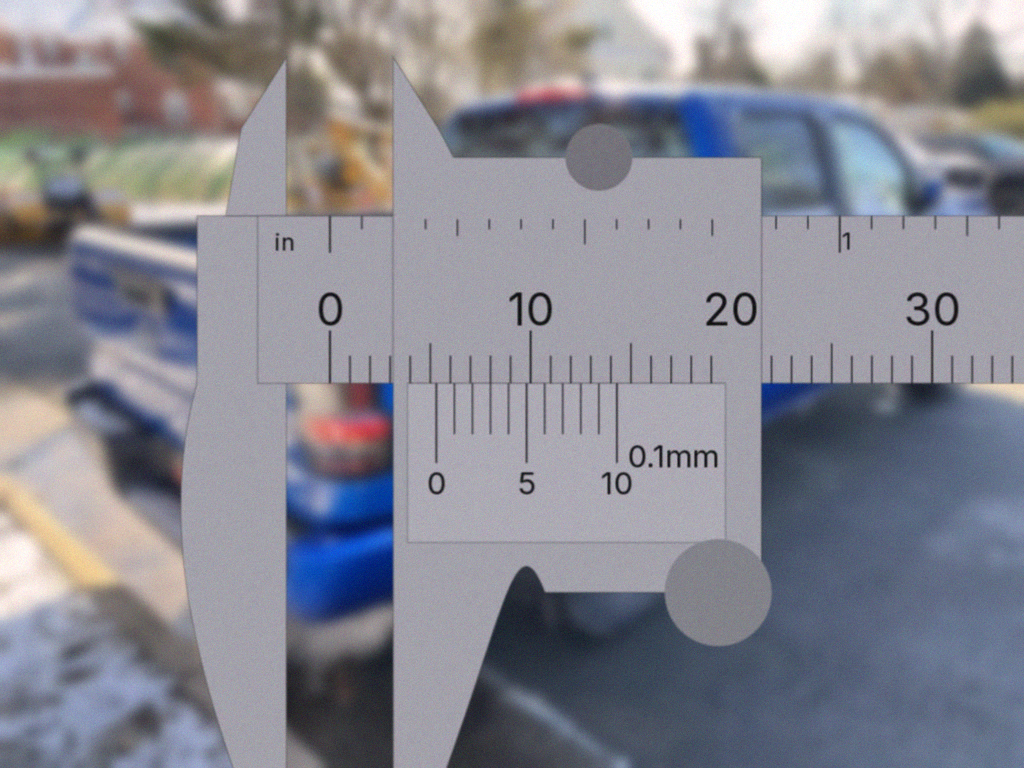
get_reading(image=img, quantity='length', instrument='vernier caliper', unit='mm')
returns 5.3 mm
